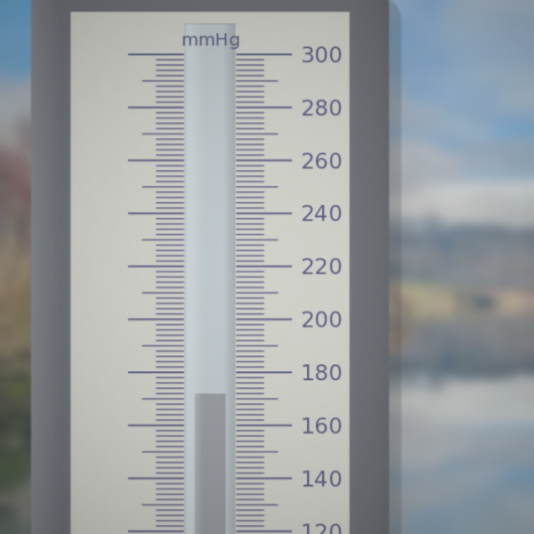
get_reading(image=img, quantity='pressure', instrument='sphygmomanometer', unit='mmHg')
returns 172 mmHg
